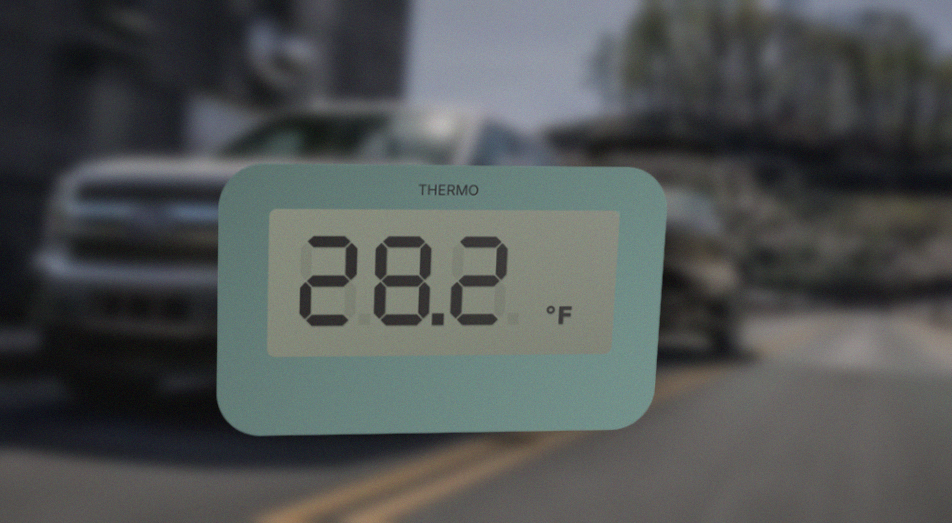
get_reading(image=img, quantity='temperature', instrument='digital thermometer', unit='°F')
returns 28.2 °F
